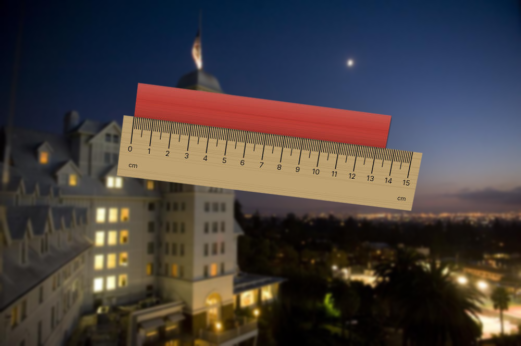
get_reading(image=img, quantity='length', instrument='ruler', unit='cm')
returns 13.5 cm
